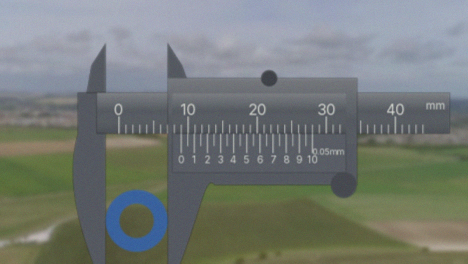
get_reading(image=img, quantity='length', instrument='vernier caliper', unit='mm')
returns 9.0 mm
